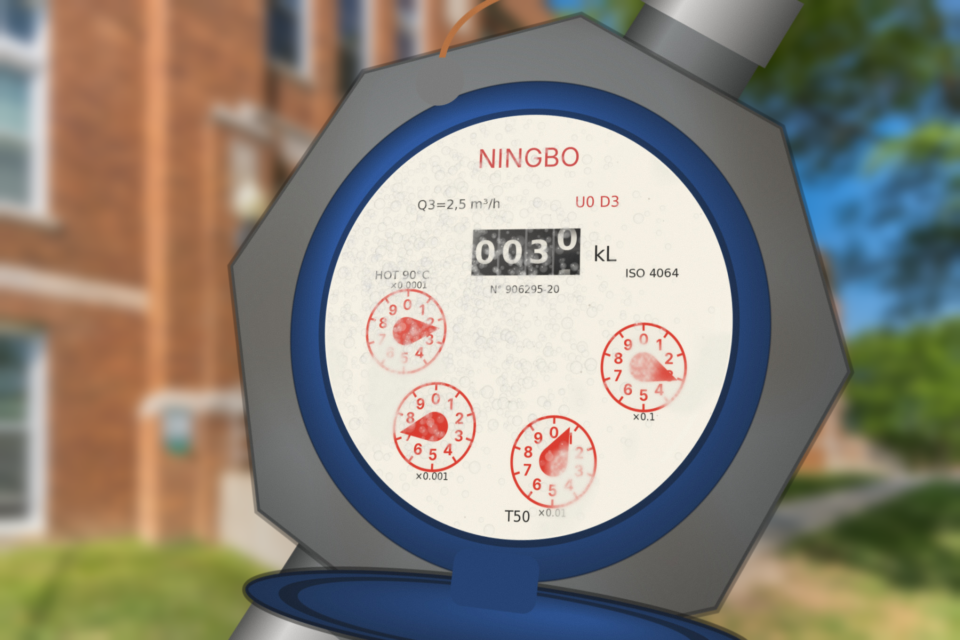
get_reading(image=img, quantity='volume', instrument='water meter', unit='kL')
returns 30.3072 kL
